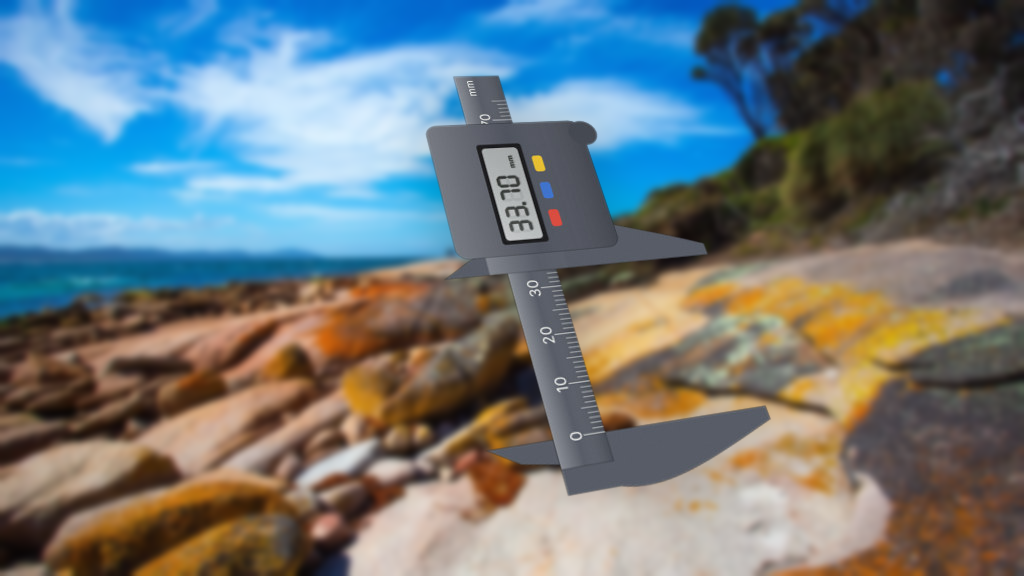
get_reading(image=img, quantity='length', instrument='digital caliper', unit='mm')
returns 33.70 mm
